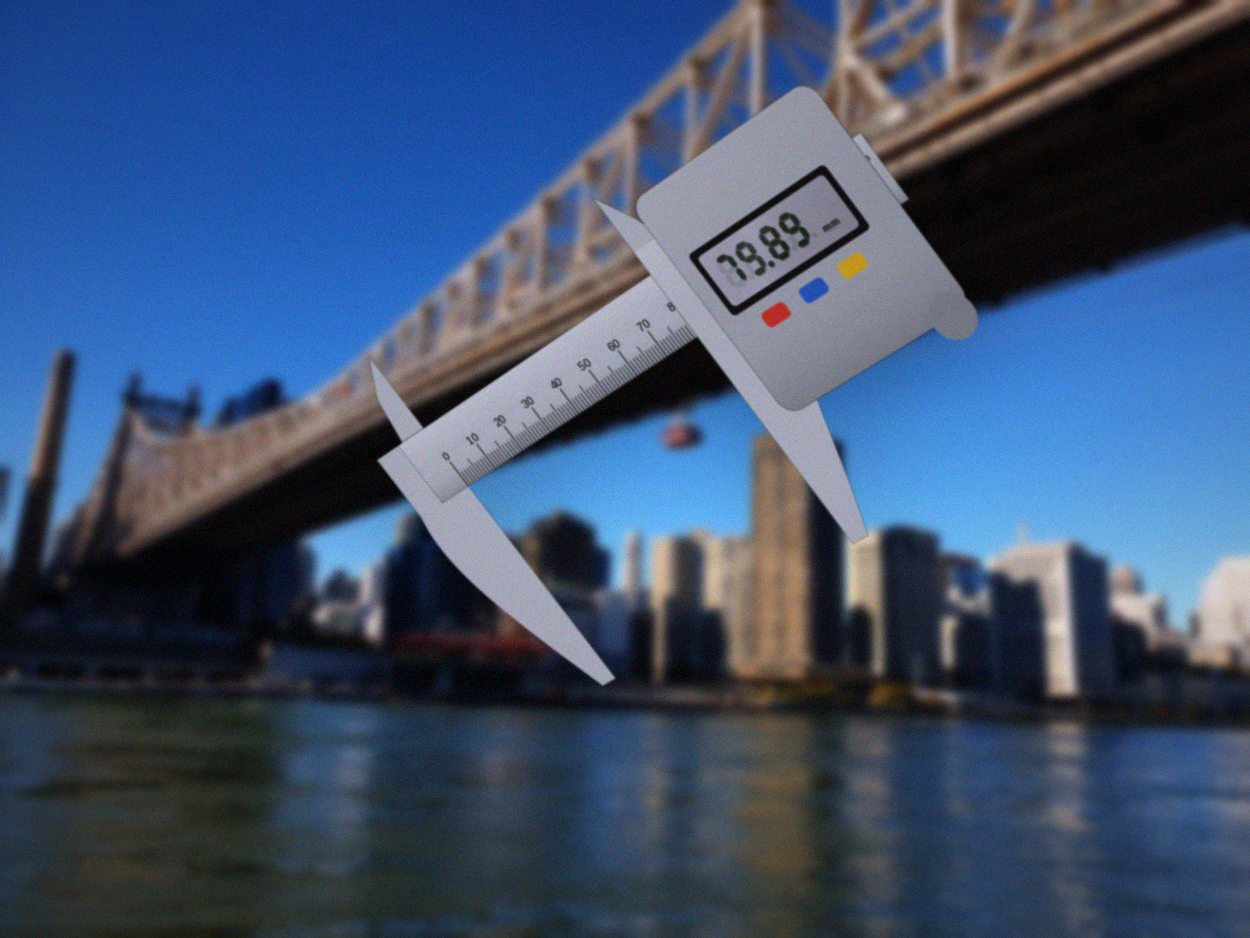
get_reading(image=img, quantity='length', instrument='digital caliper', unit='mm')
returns 79.89 mm
